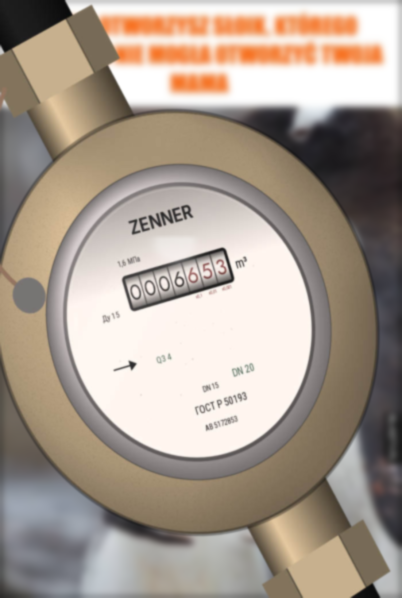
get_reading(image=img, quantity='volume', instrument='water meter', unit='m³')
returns 6.653 m³
